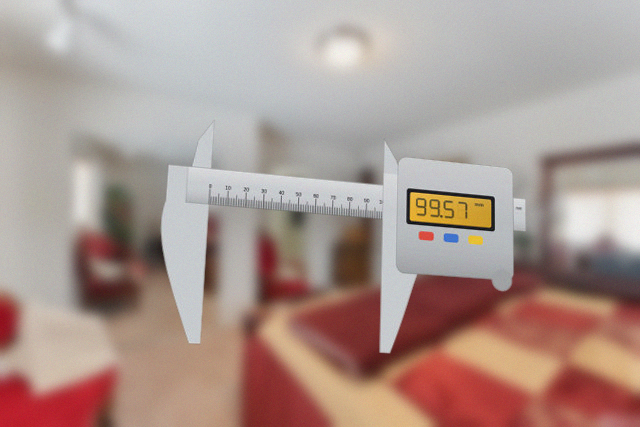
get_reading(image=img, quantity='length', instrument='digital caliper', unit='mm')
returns 99.57 mm
